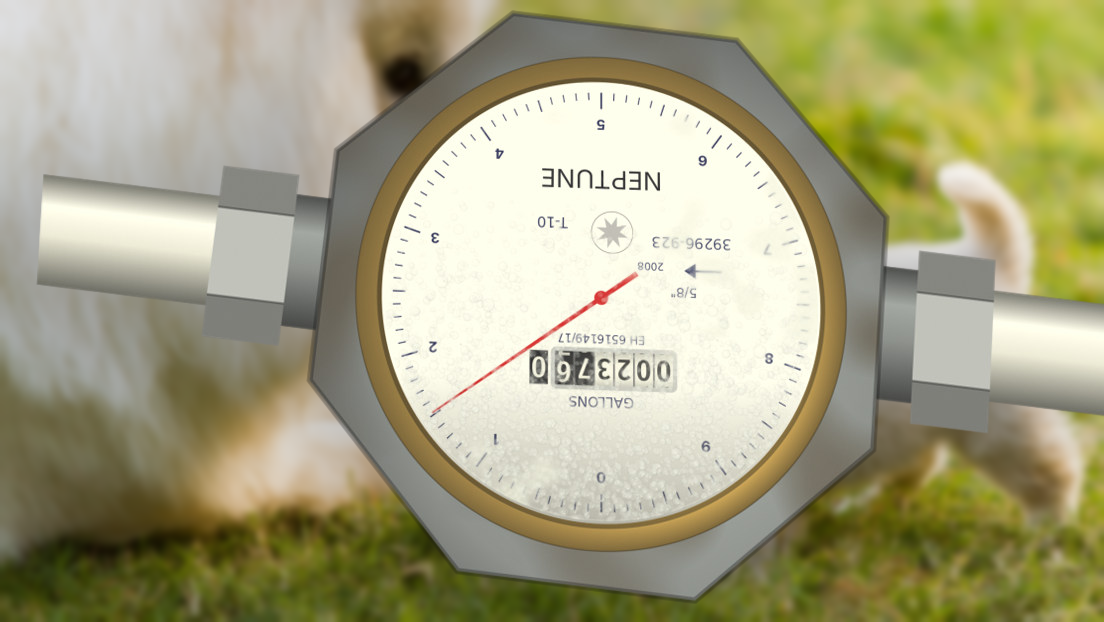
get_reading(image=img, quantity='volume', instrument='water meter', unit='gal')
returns 23761.5 gal
